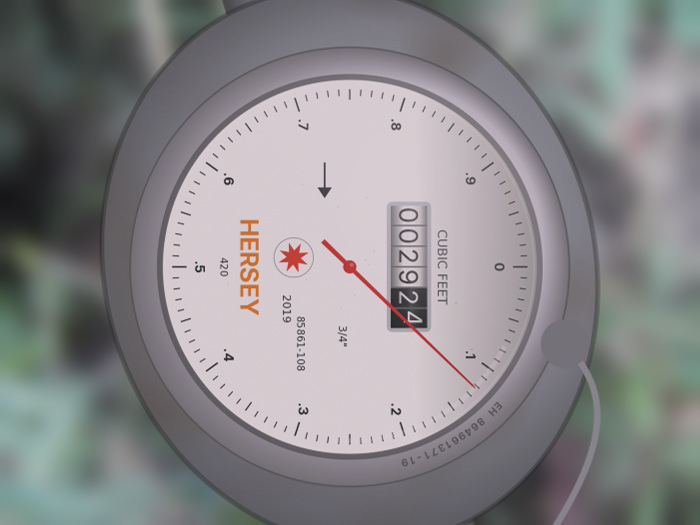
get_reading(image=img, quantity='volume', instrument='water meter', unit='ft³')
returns 2924.12 ft³
